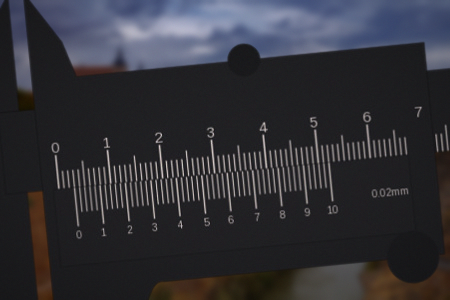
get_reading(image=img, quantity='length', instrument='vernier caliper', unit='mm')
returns 3.0 mm
